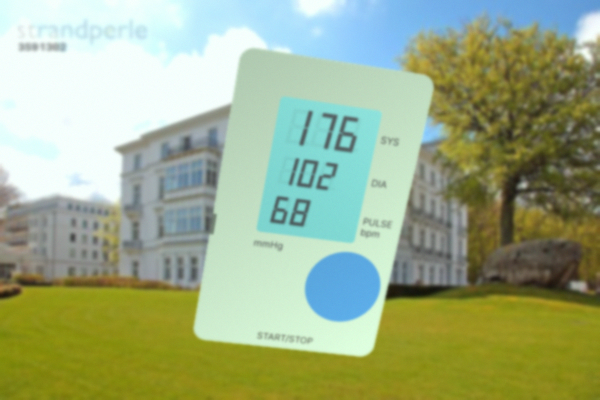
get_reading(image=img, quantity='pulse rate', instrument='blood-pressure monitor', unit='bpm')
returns 68 bpm
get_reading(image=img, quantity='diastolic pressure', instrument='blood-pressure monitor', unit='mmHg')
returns 102 mmHg
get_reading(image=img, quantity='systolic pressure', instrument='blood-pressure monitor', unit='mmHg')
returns 176 mmHg
